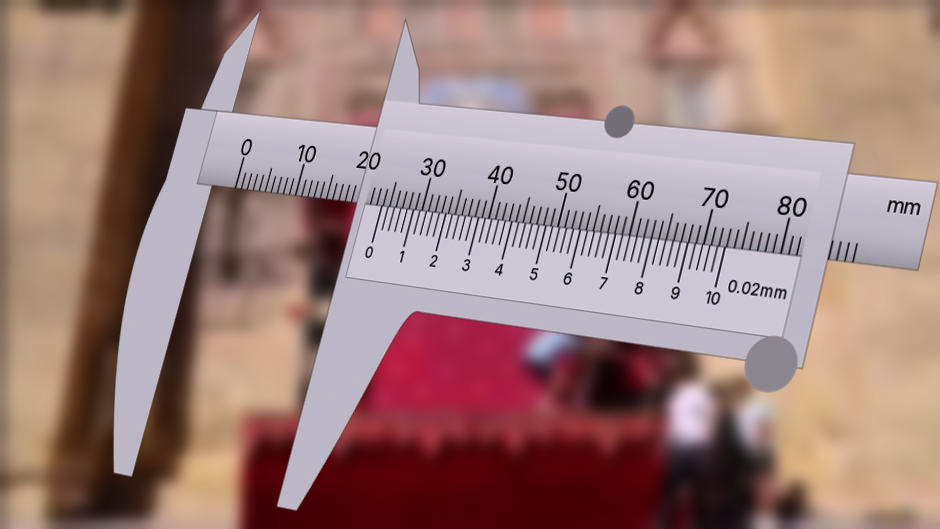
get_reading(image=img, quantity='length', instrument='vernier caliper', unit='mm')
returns 23.8 mm
